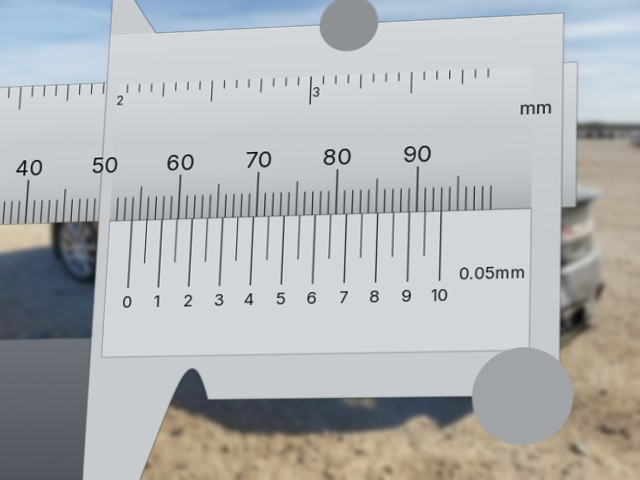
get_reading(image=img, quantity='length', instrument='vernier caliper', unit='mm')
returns 54.0 mm
